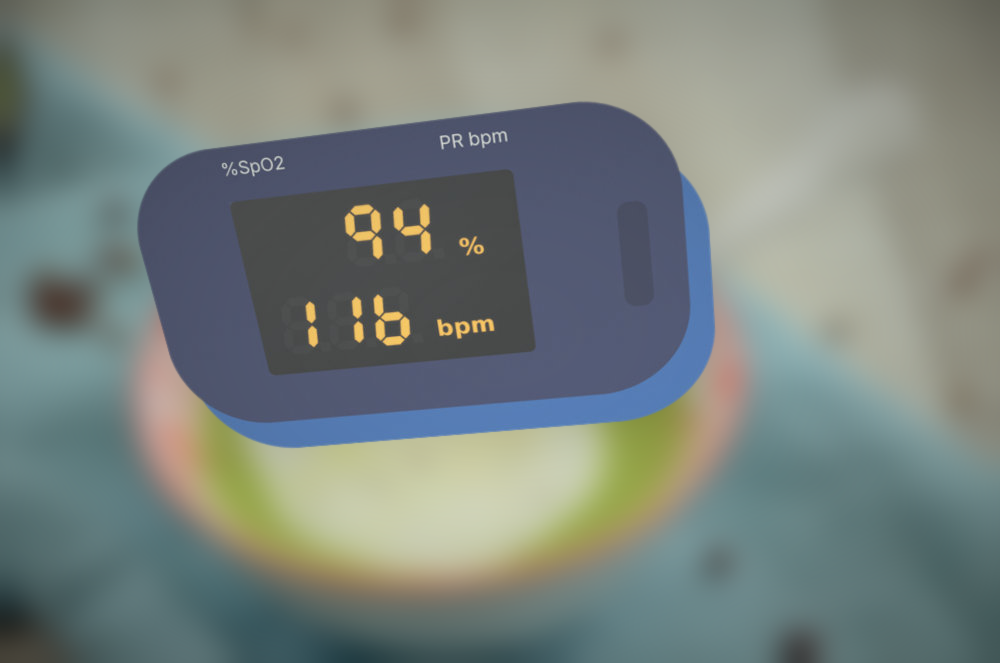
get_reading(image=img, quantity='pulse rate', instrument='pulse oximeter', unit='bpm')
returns 116 bpm
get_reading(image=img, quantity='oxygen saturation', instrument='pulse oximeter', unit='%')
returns 94 %
